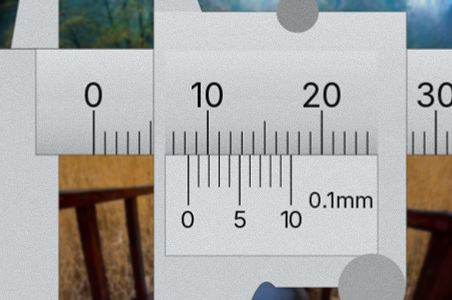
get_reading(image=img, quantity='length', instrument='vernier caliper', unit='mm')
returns 8.3 mm
